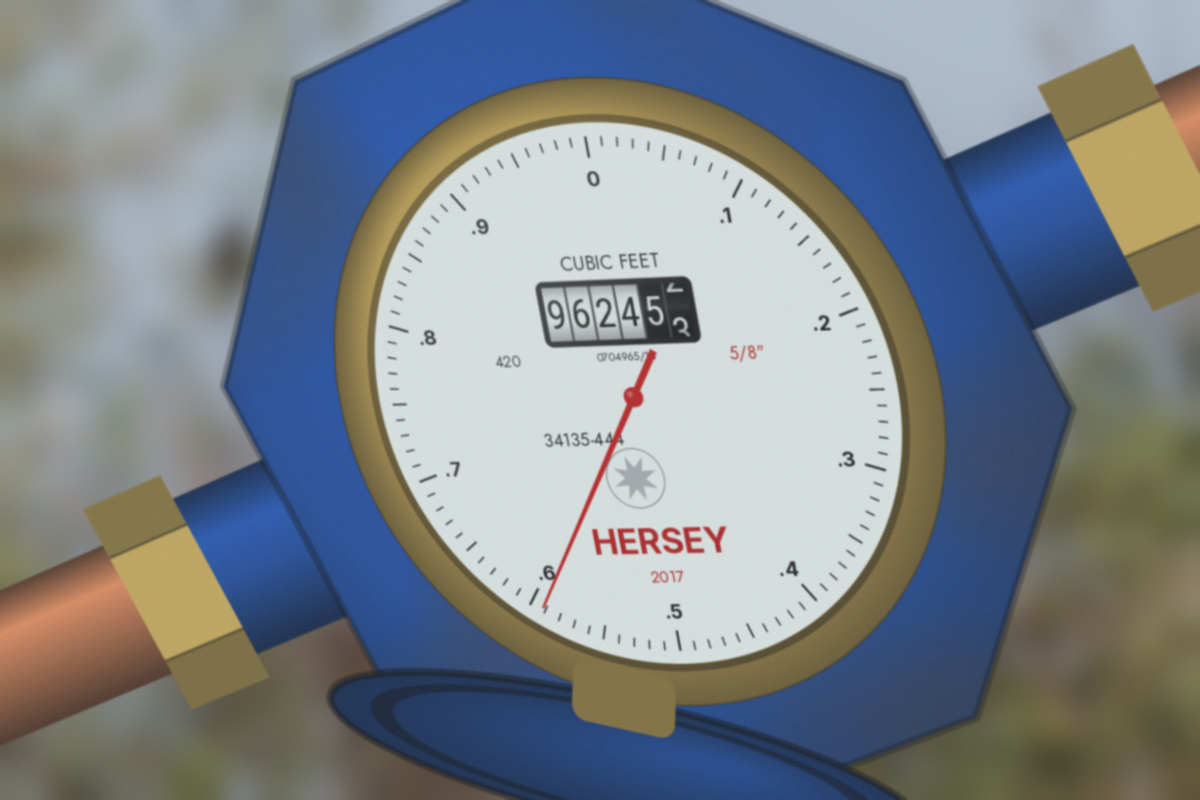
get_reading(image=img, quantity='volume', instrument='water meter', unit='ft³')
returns 962452.59 ft³
